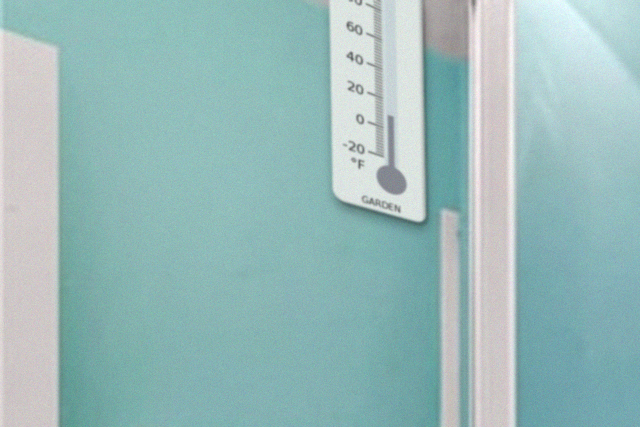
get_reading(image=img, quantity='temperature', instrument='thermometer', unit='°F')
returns 10 °F
